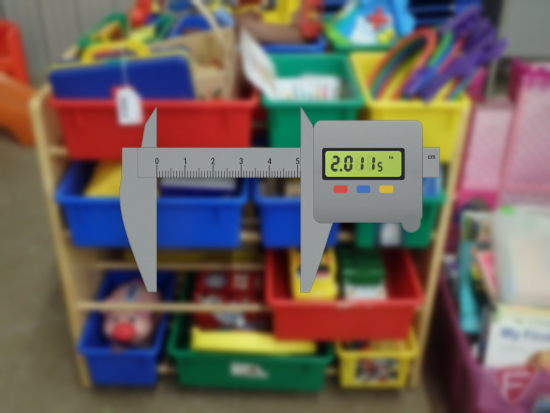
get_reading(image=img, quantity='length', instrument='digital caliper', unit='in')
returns 2.0115 in
